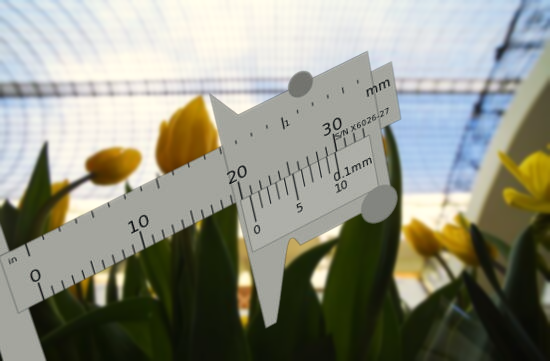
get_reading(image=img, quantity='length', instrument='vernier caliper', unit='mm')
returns 20.8 mm
